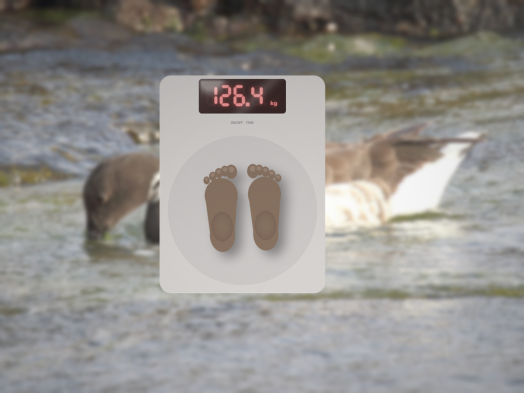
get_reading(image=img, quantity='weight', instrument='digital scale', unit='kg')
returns 126.4 kg
